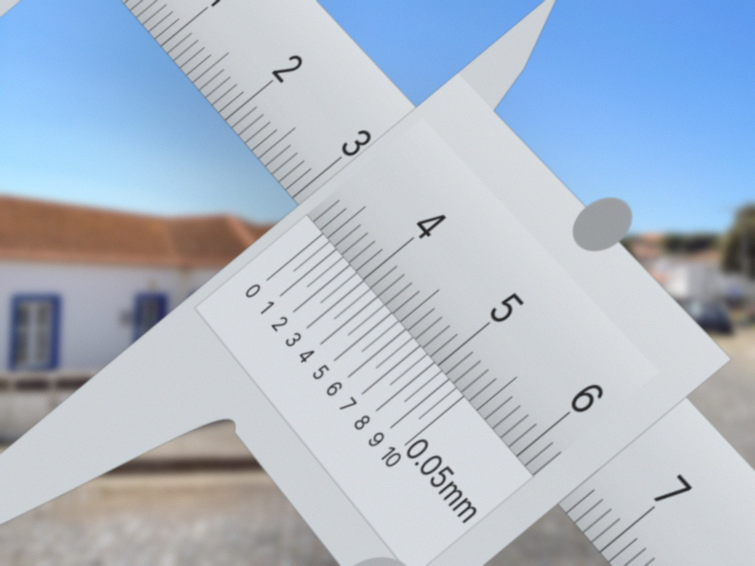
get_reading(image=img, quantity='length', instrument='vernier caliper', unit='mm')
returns 34.4 mm
